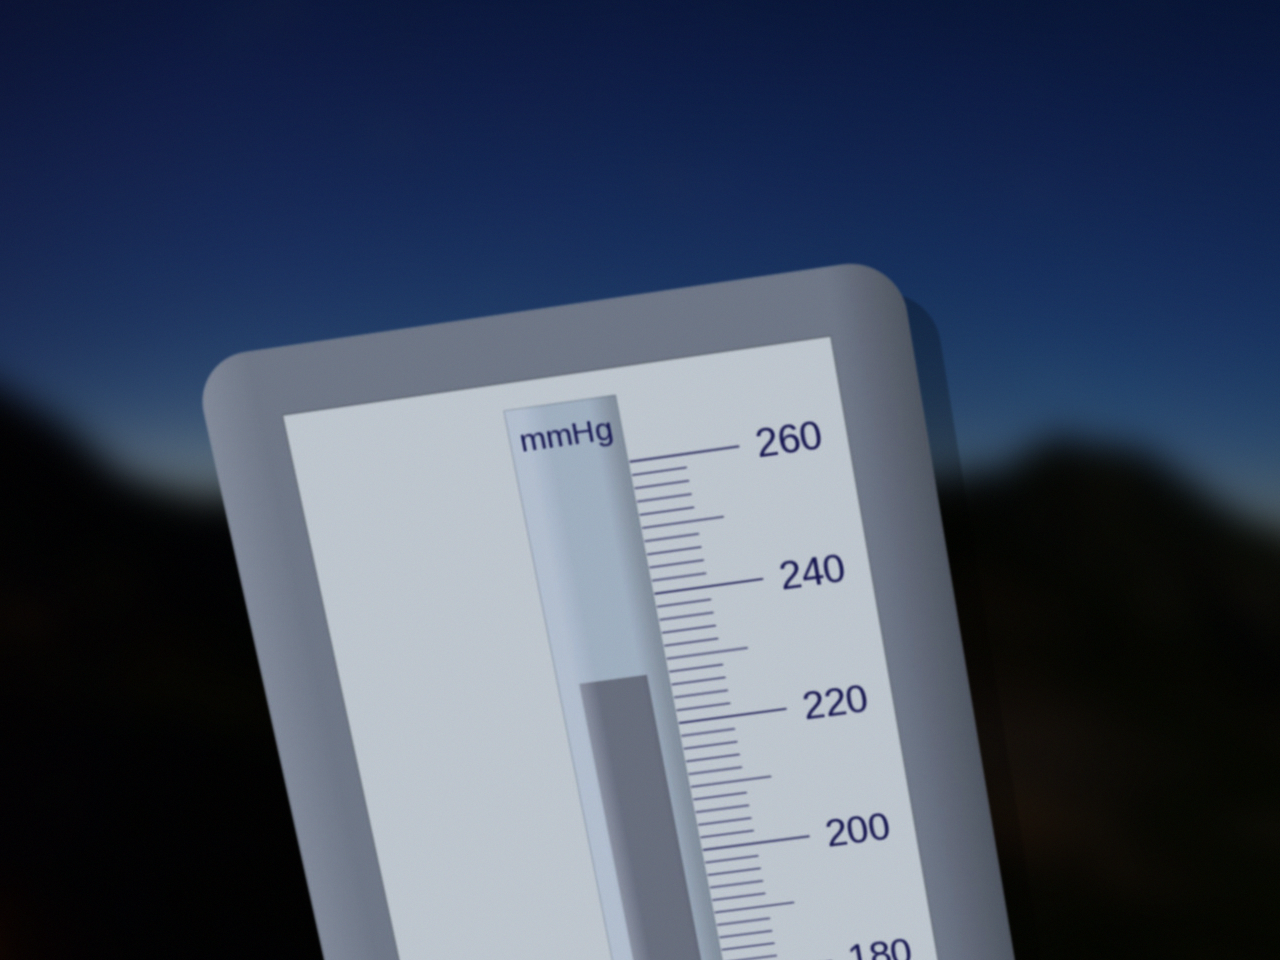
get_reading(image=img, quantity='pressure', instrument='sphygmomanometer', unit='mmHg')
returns 228 mmHg
